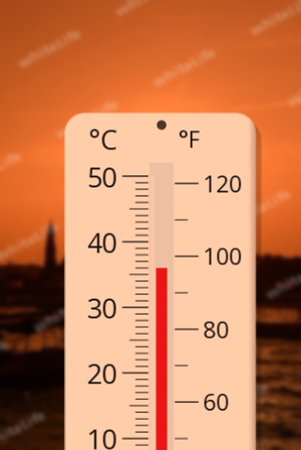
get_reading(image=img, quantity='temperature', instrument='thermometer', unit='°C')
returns 36 °C
